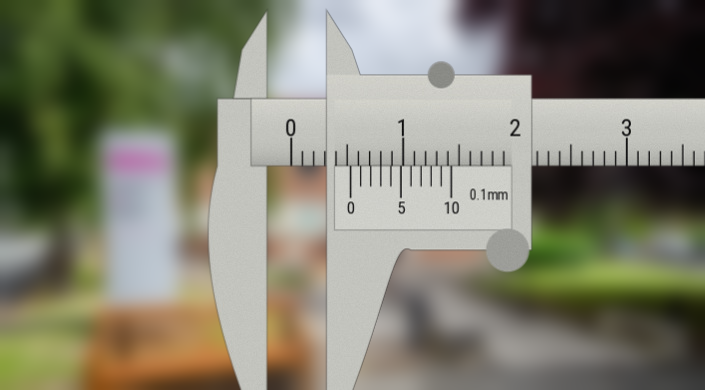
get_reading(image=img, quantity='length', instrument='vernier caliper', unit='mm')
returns 5.3 mm
